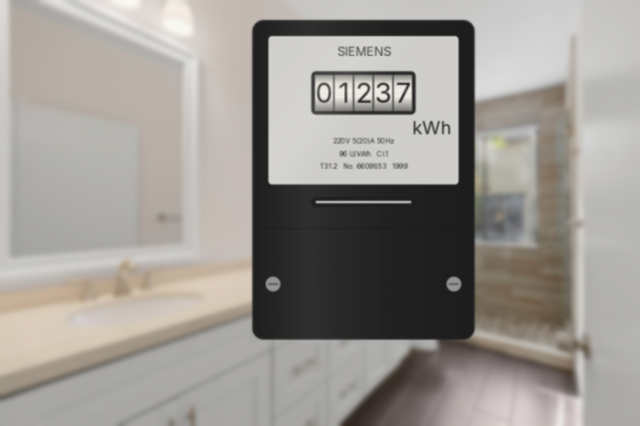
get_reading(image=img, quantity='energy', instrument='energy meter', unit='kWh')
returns 1237 kWh
